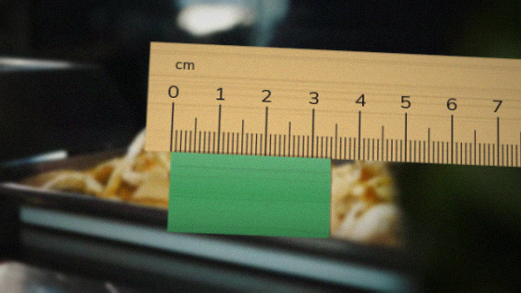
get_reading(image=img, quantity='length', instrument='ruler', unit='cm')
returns 3.4 cm
